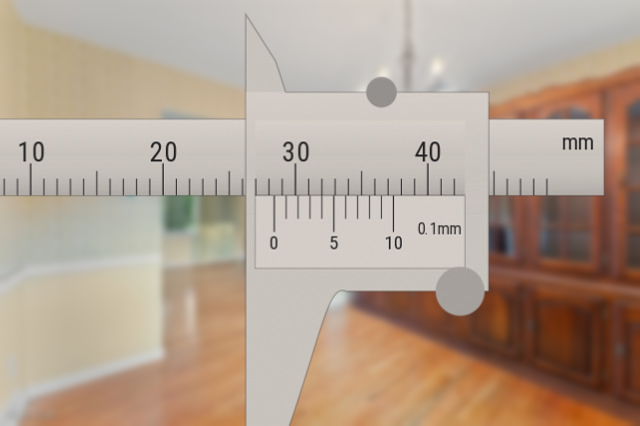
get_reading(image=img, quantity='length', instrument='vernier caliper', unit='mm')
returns 28.4 mm
